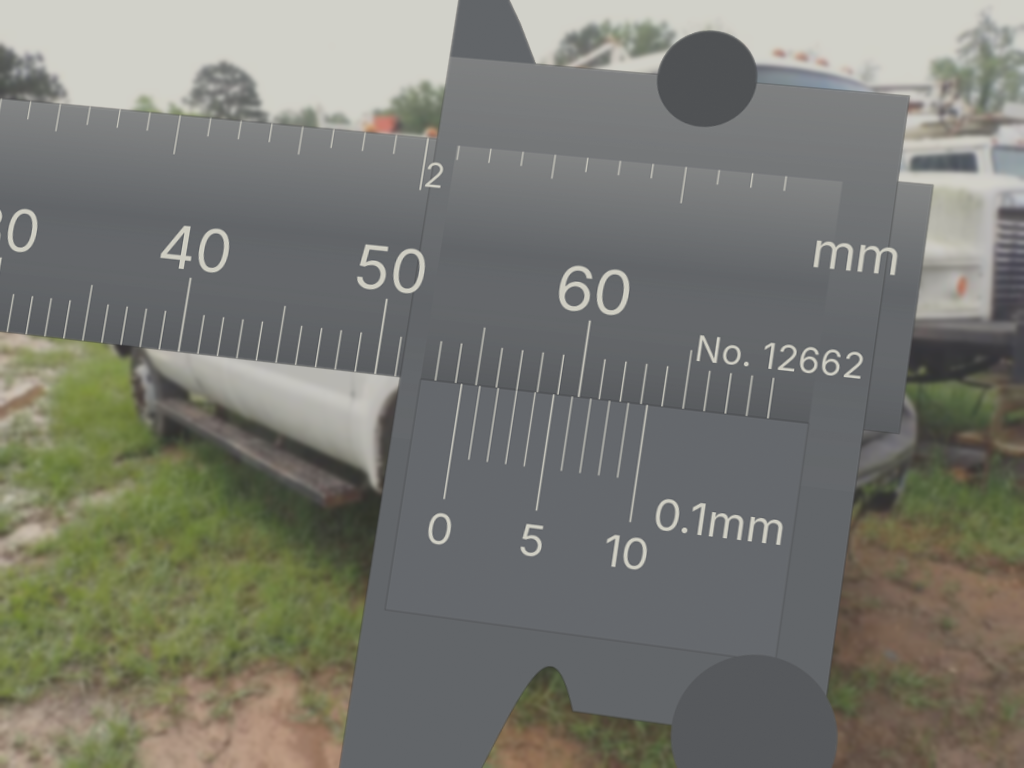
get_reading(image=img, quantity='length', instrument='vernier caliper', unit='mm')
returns 54.3 mm
